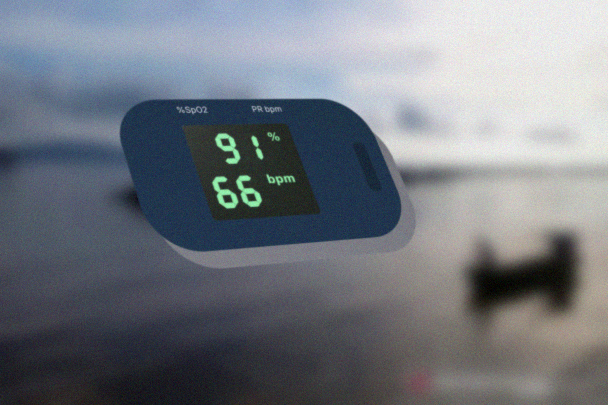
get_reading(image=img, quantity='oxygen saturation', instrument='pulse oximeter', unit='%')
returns 91 %
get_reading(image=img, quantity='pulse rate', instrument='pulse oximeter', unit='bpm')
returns 66 bpm
